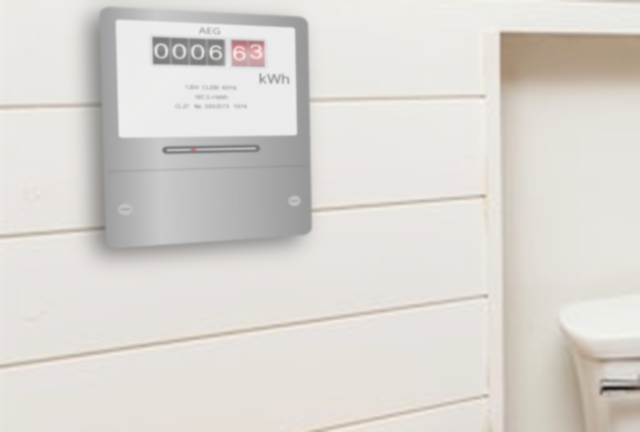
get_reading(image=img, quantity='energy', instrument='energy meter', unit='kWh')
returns 6.63 kWh
